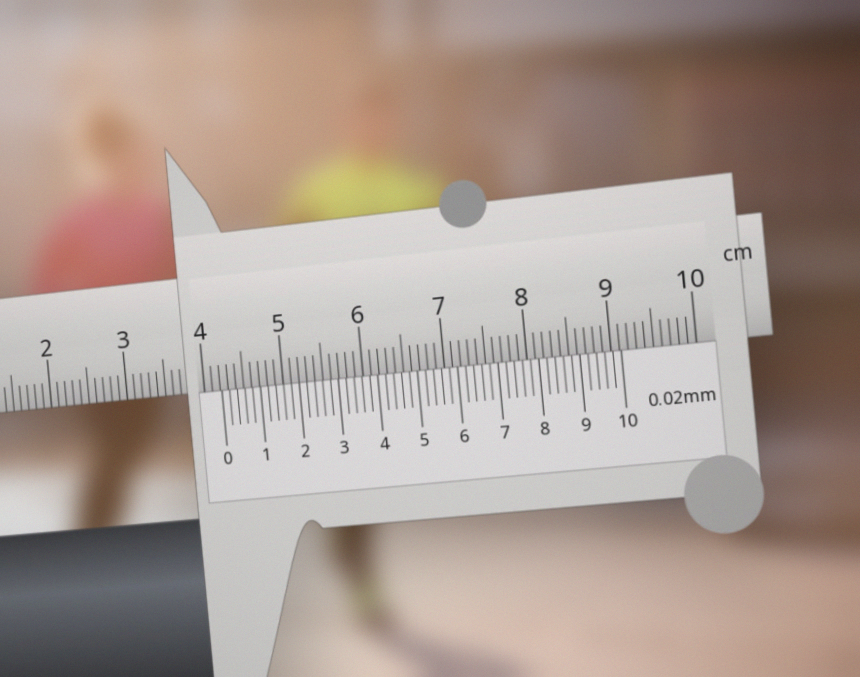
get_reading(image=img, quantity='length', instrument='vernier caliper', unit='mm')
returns 42.2 mm
